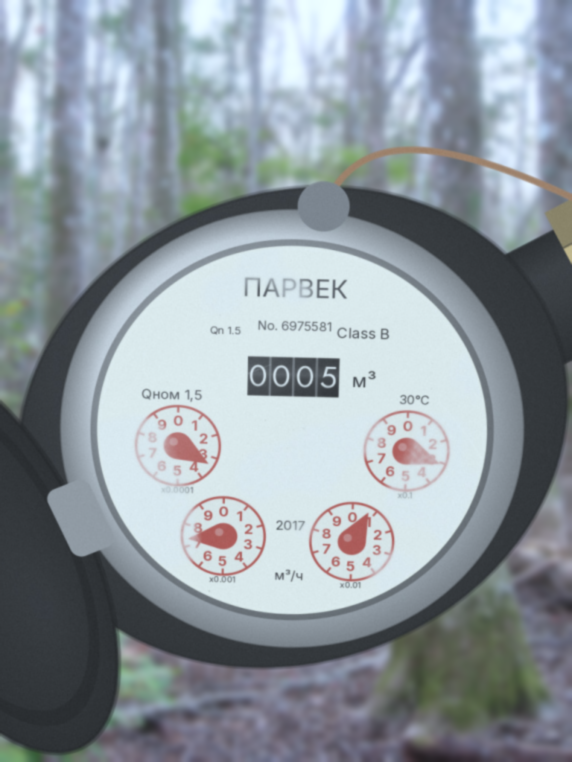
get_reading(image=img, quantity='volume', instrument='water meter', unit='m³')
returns 5.3073 m³
